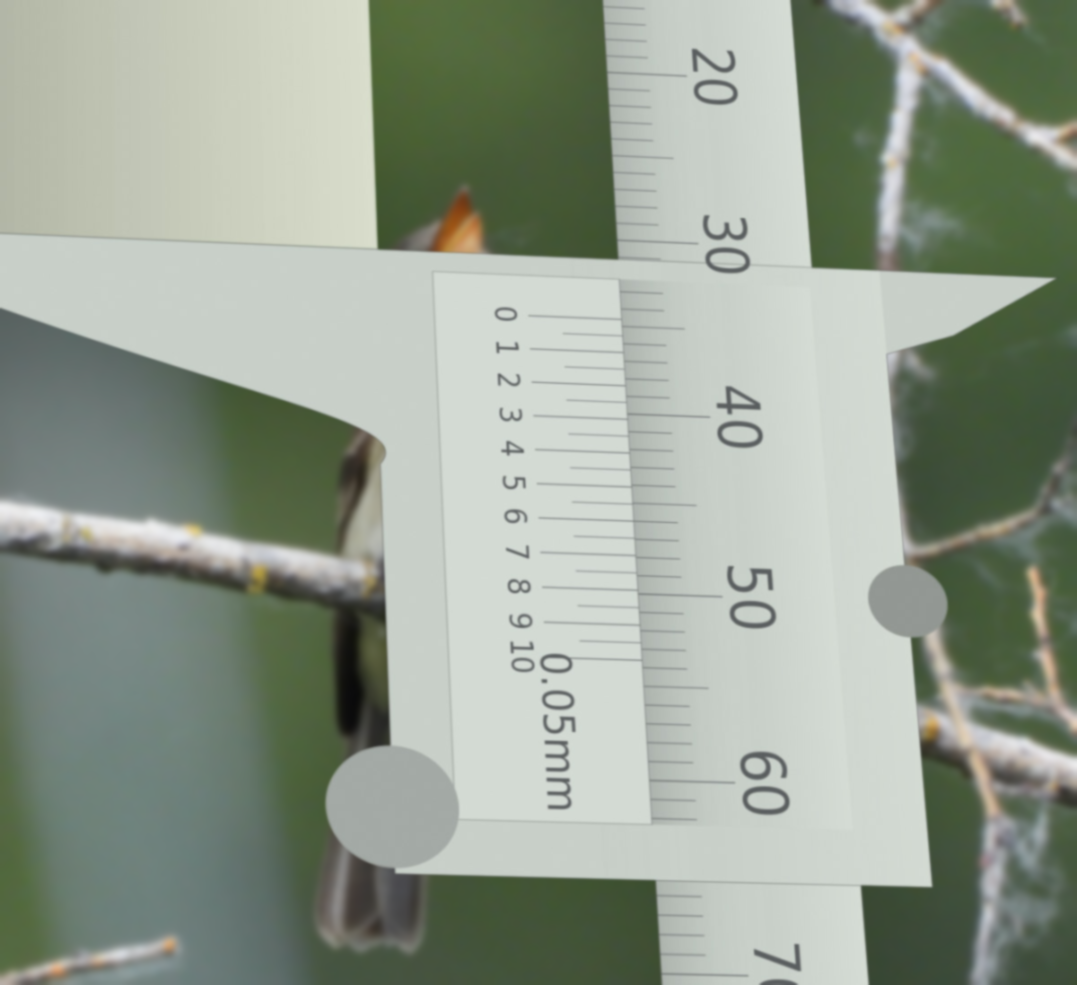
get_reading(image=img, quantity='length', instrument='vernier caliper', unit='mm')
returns 34.6 mm
